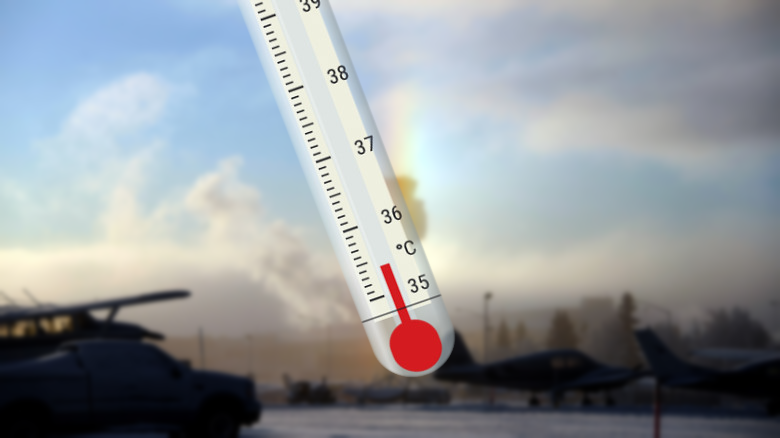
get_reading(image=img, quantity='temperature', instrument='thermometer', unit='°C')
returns 35.4 °C
